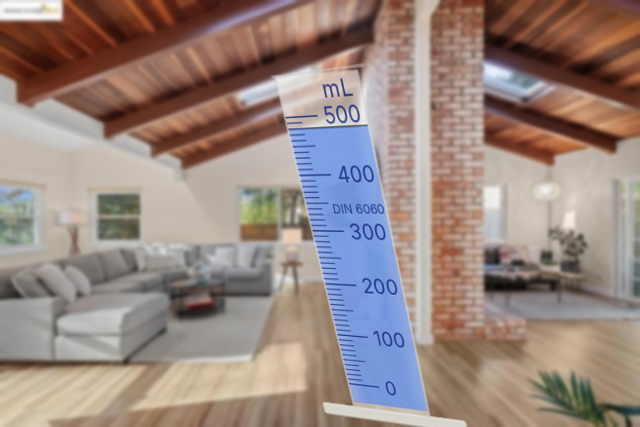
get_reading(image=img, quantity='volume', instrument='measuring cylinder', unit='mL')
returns 480 mL
